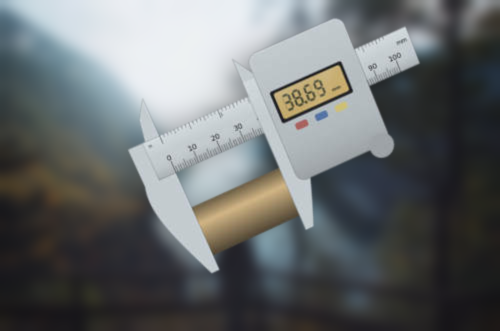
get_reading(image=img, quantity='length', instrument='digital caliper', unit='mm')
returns 38.69 mm
